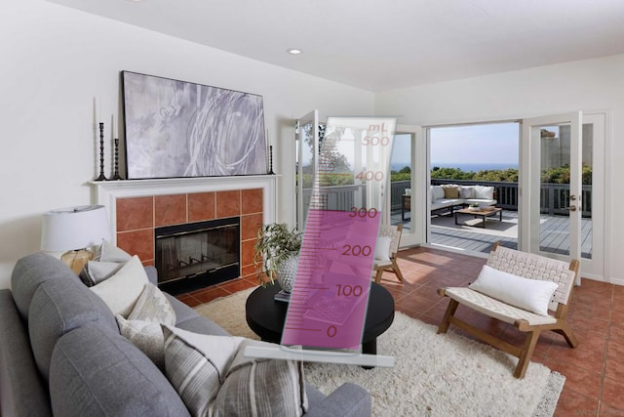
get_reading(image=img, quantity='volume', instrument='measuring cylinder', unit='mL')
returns 300 mL
